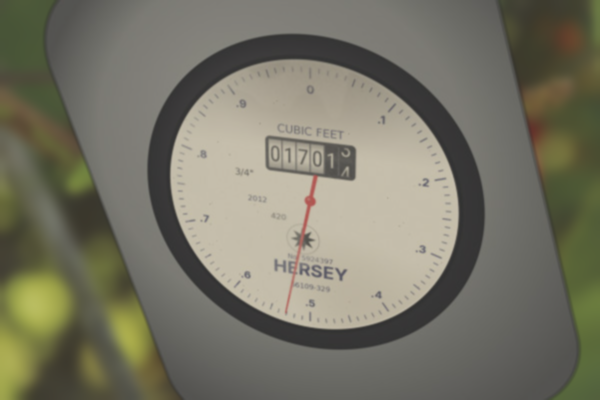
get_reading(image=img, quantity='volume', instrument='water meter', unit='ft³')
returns 17013.53 ft³
